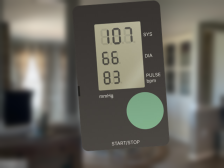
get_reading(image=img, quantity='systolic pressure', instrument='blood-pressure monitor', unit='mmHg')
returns 107 mmHg
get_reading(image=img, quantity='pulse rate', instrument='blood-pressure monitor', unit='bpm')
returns 83 bpm
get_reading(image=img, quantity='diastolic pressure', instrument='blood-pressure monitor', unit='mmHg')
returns 66 mmHg
